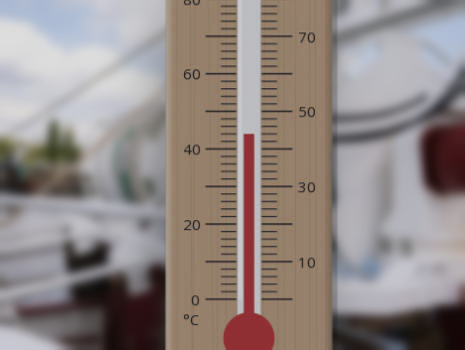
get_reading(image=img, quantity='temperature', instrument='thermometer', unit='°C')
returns 44 °C
